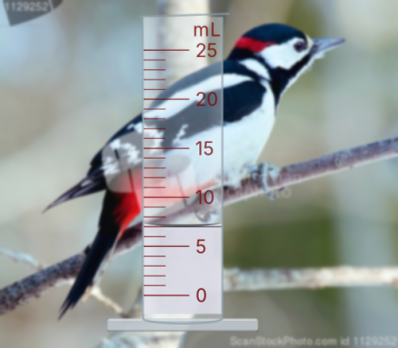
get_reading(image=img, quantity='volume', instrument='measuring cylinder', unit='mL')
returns 7 mL
